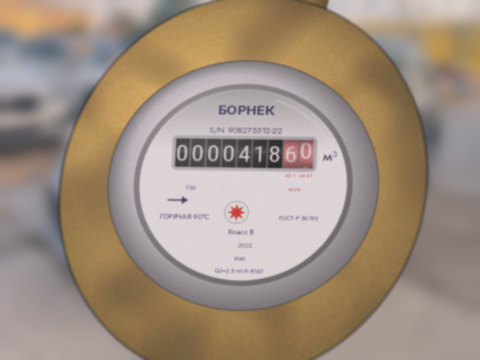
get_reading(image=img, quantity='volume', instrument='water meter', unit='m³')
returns 418.60 m³
